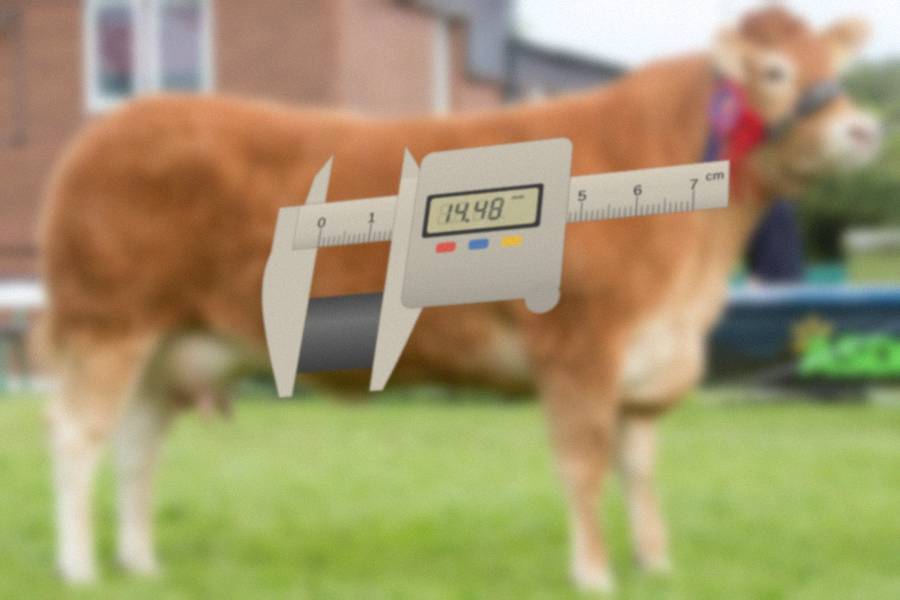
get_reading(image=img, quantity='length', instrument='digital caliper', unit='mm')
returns 14.48 mm
